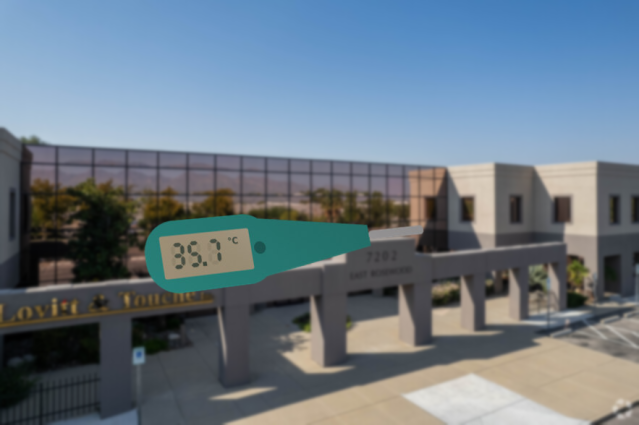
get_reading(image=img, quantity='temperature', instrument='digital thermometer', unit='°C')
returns 35.7 °C
